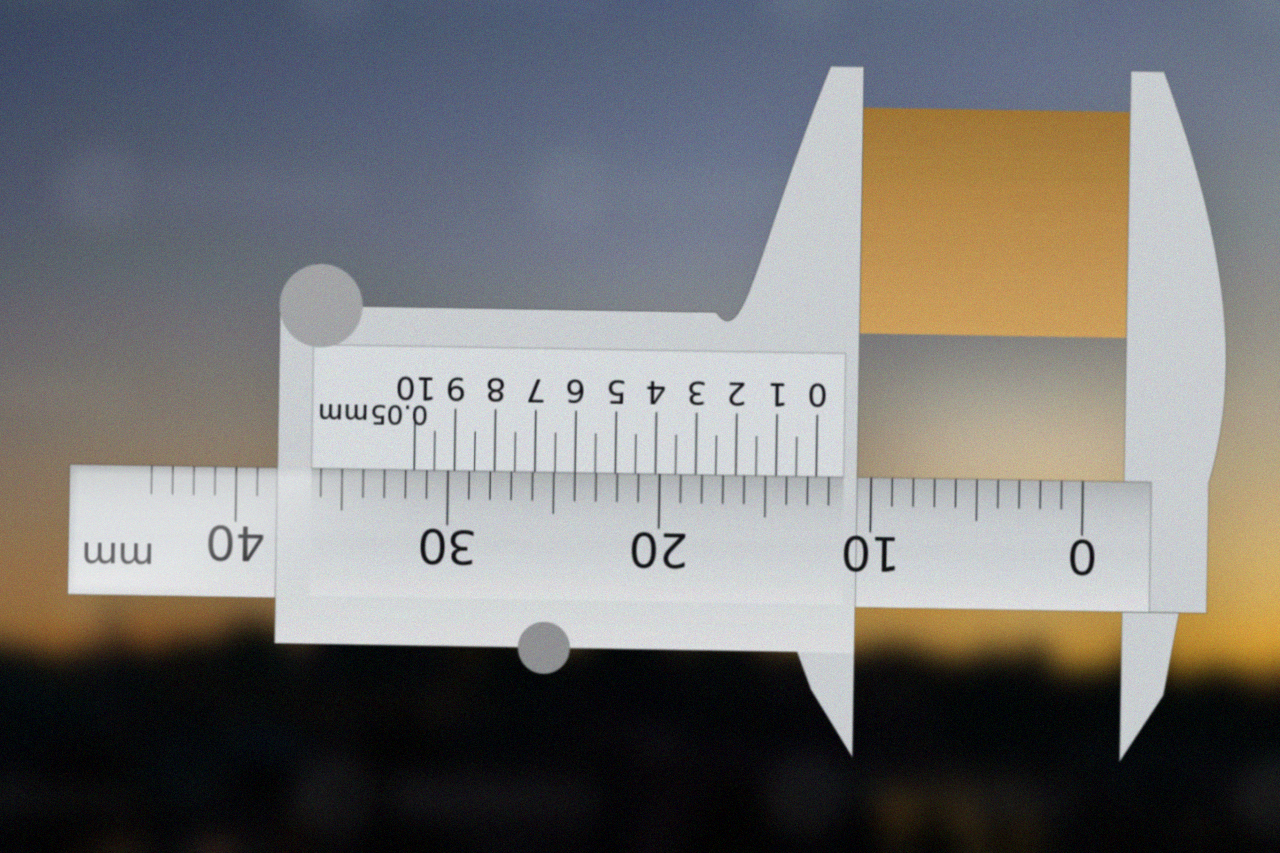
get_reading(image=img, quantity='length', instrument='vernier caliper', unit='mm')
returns 12.6 mm
